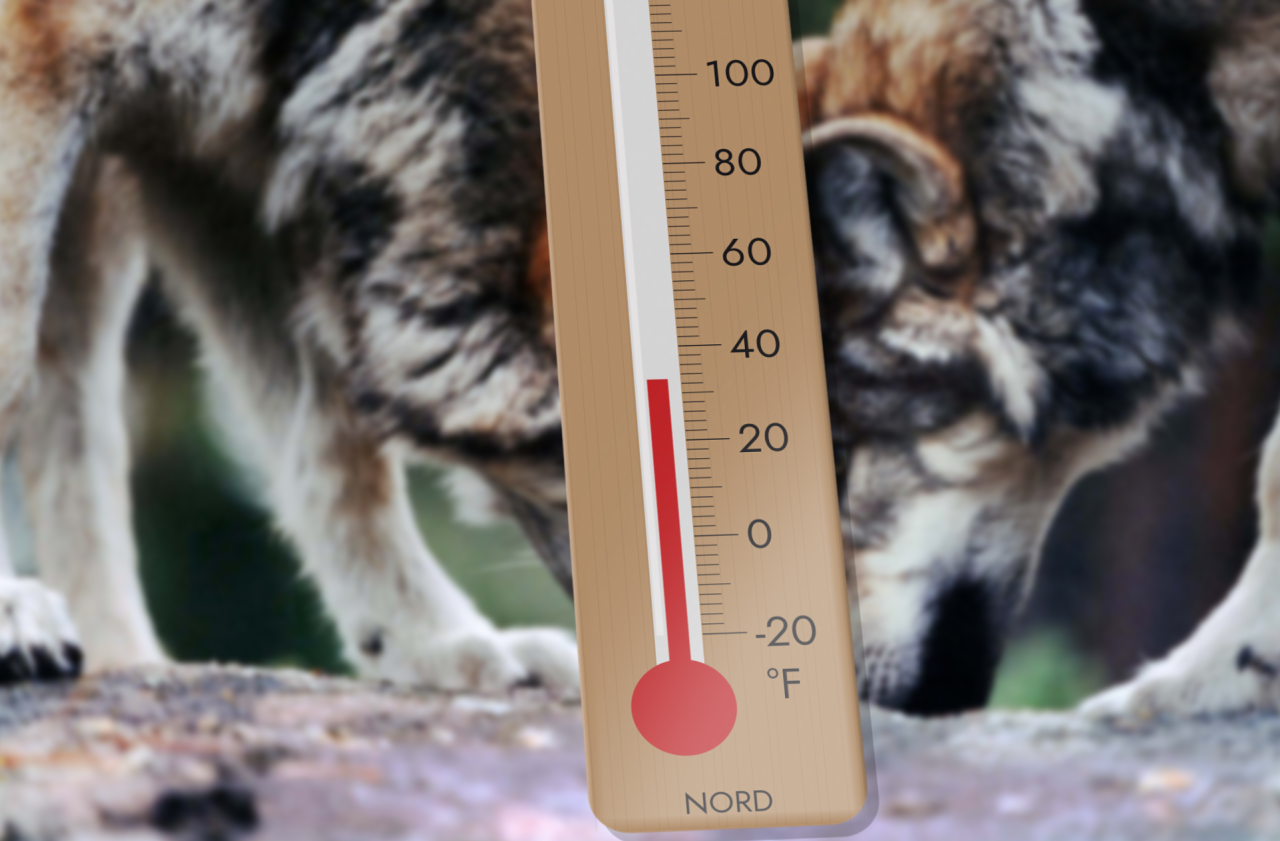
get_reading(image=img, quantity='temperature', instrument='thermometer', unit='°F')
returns 33 °F
